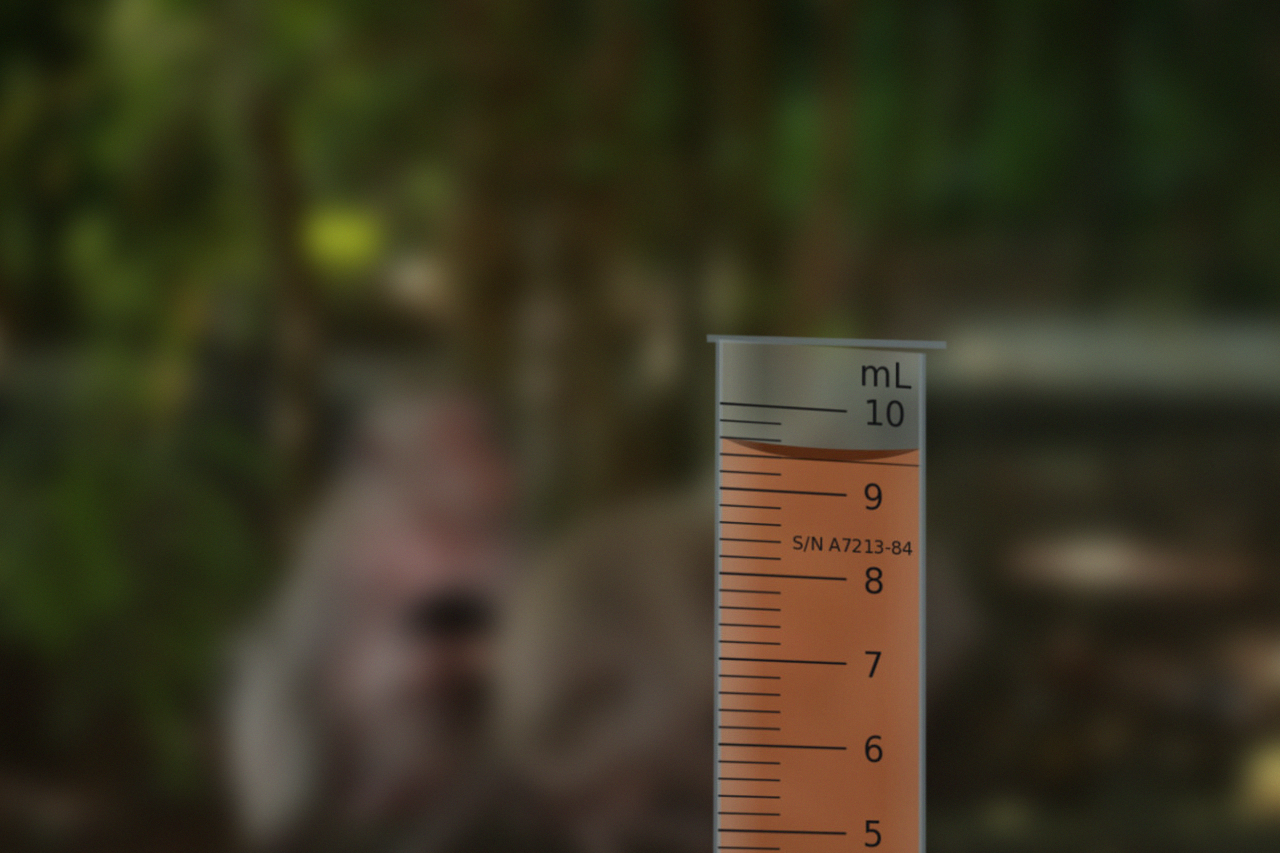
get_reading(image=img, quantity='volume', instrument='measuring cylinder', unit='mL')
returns 9.4 mL
